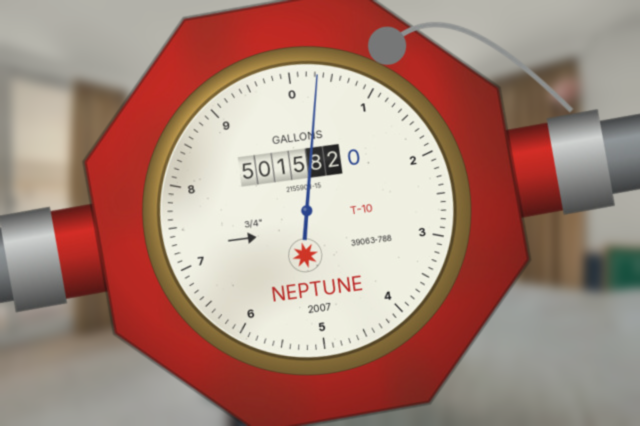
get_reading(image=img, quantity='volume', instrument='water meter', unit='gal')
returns 5015820.3 gal
